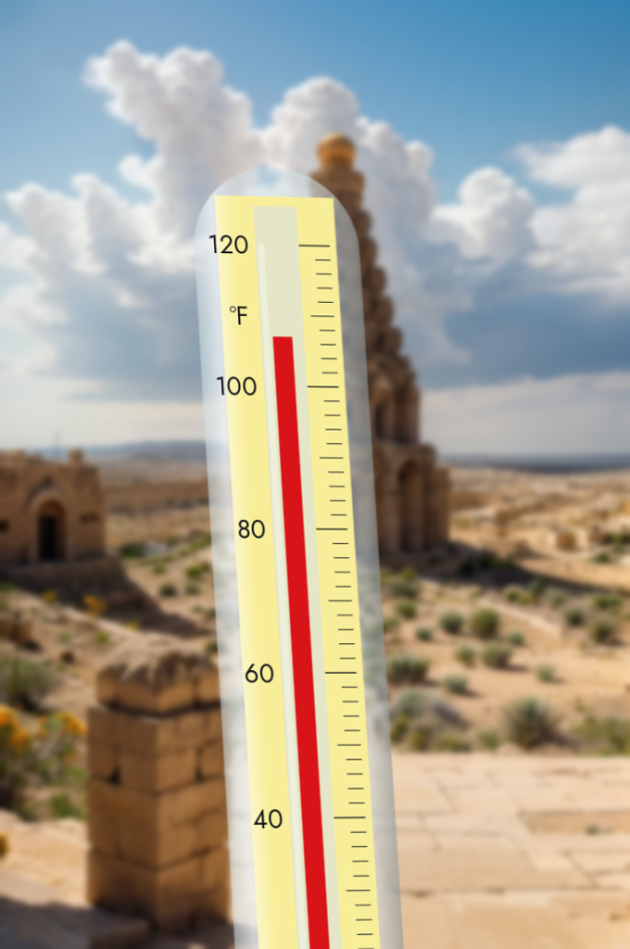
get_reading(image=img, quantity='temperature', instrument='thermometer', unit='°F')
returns 107 °F
